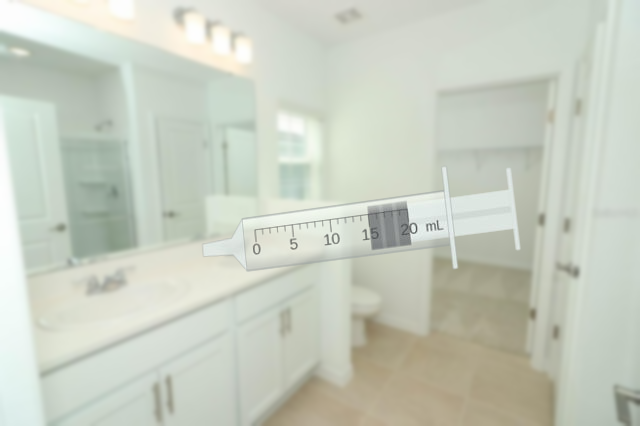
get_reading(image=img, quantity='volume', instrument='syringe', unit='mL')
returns 15 mL
